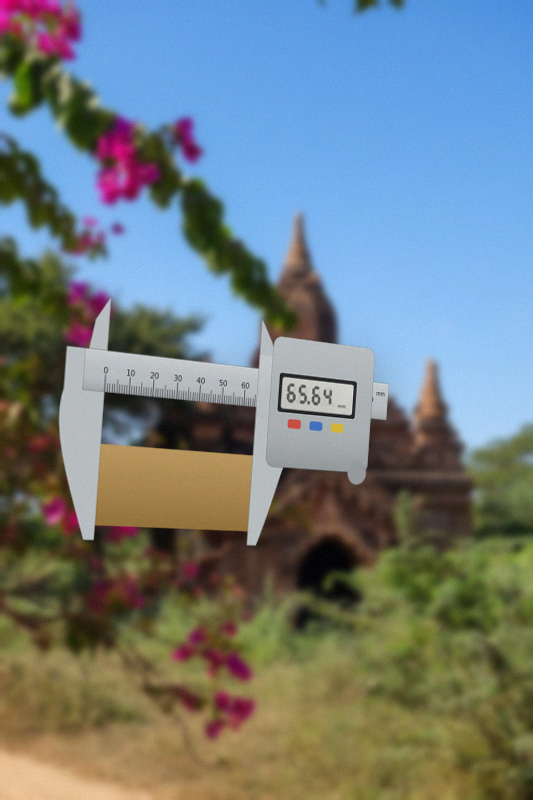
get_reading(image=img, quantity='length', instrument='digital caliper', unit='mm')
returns 65.64 mm
